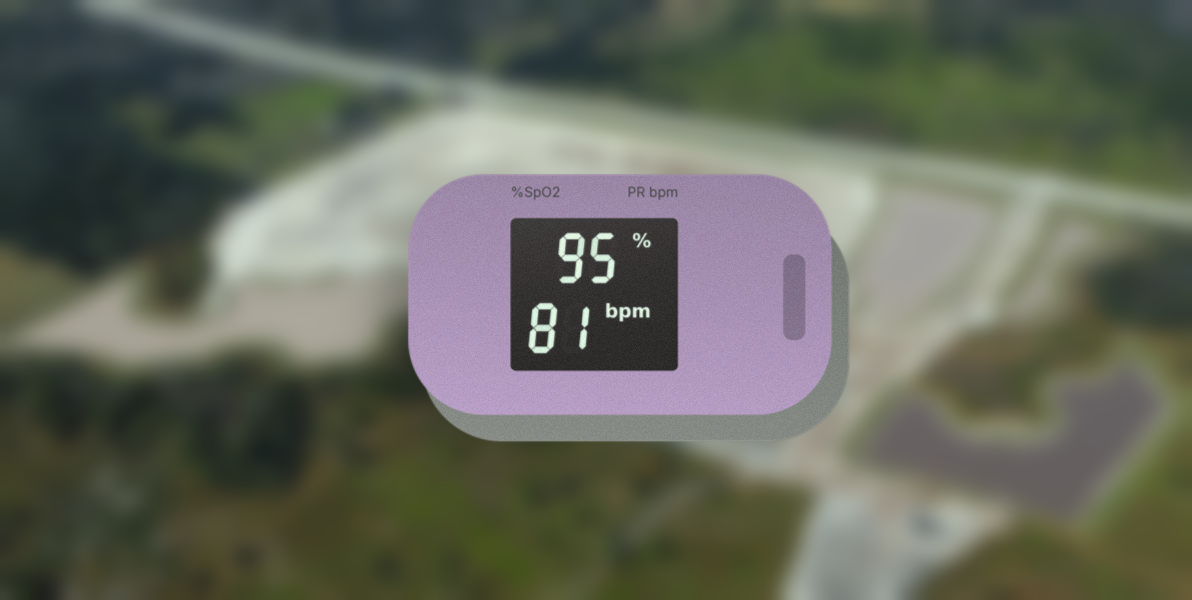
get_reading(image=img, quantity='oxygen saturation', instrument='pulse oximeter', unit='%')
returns 95 %
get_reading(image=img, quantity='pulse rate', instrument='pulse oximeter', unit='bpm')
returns 81 bpm
